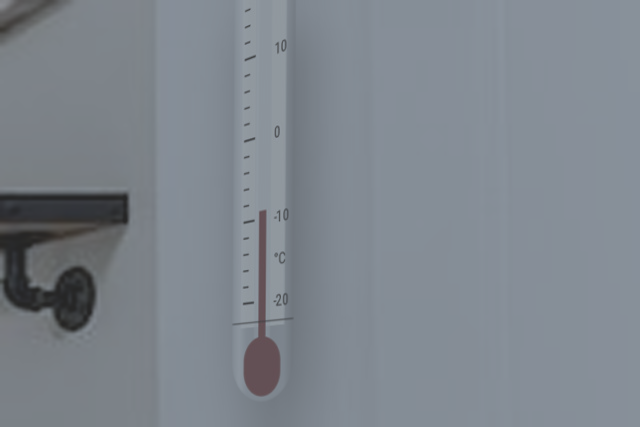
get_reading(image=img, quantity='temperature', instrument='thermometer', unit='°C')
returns -9 °C
